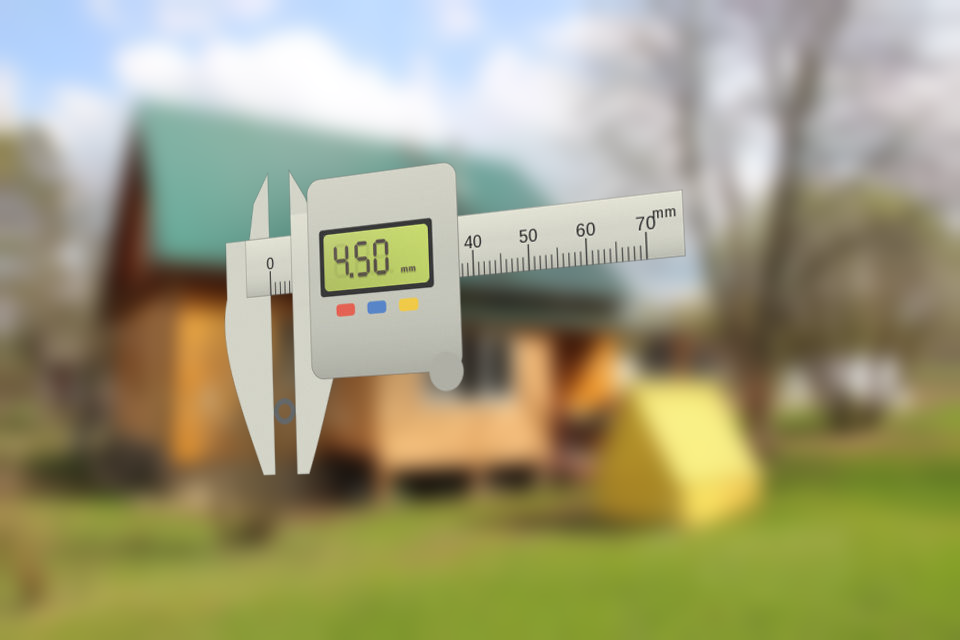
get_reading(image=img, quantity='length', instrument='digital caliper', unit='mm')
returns 4.50 mm
